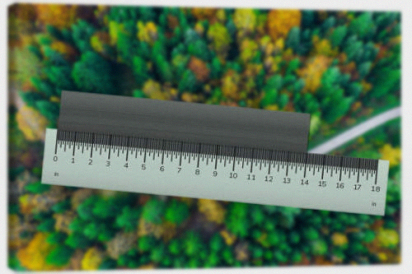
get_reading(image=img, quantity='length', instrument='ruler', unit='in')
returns 14 in
